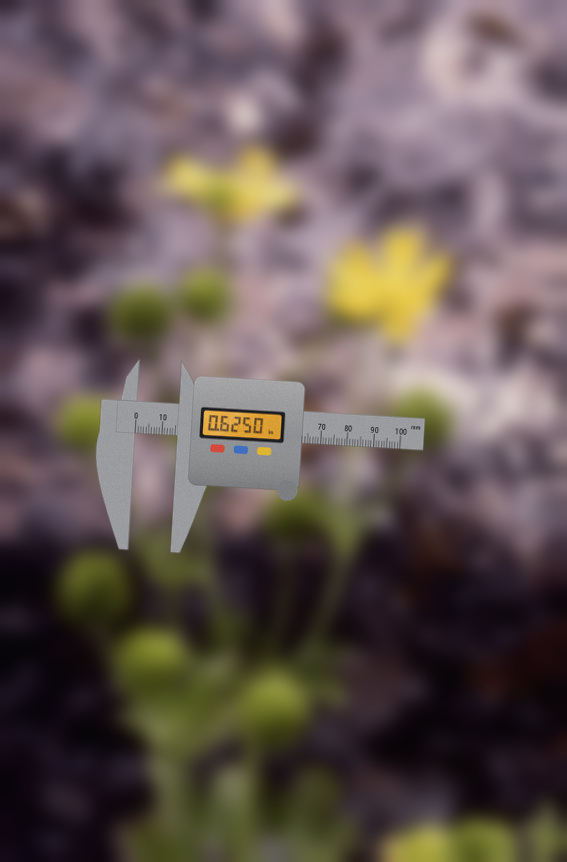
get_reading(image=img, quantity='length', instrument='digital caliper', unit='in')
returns 0.6250 in
